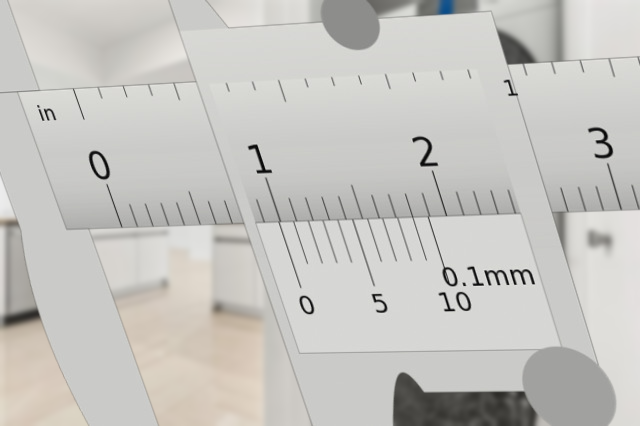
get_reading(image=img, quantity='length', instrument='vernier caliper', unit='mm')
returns 9.9 mm
